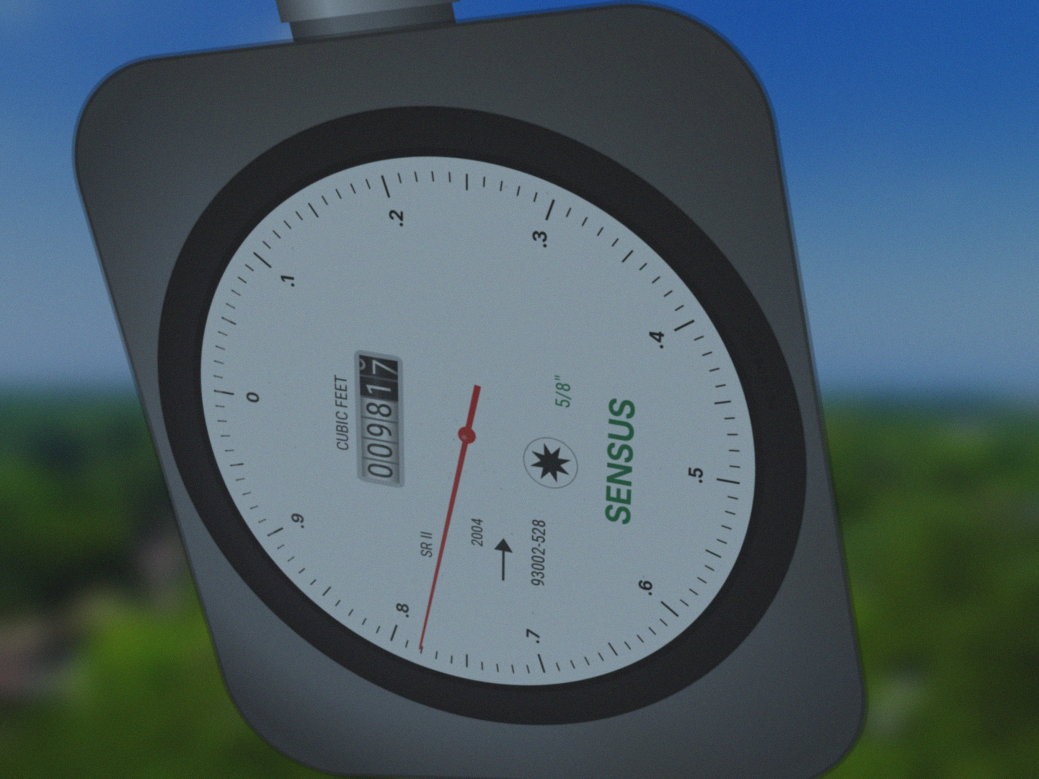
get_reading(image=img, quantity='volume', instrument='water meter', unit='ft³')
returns 9816.78 ft³
